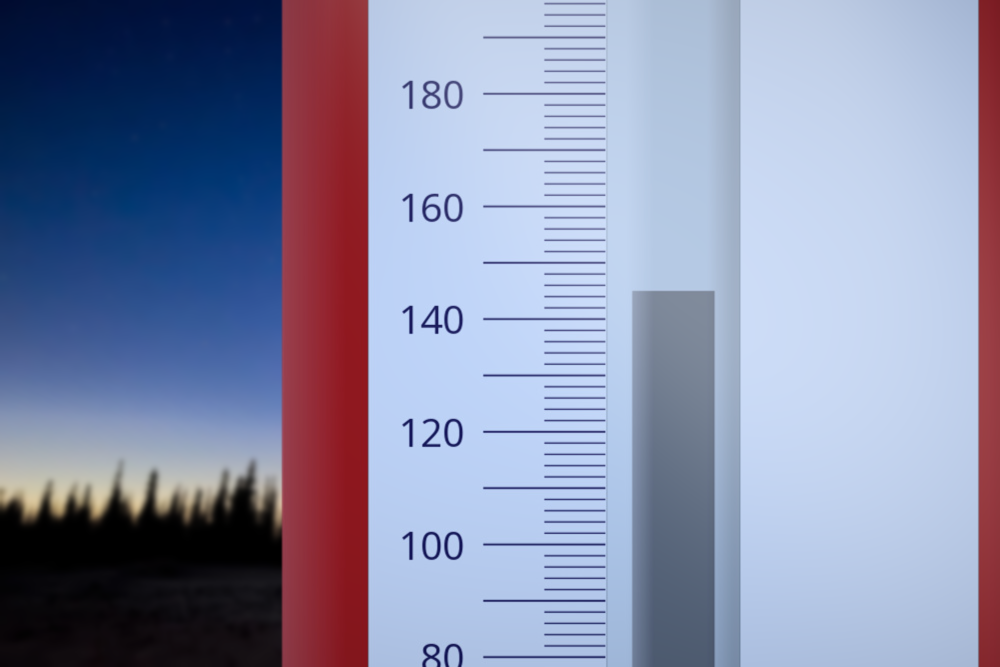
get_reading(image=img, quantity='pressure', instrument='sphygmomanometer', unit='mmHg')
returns 145 mmHg
